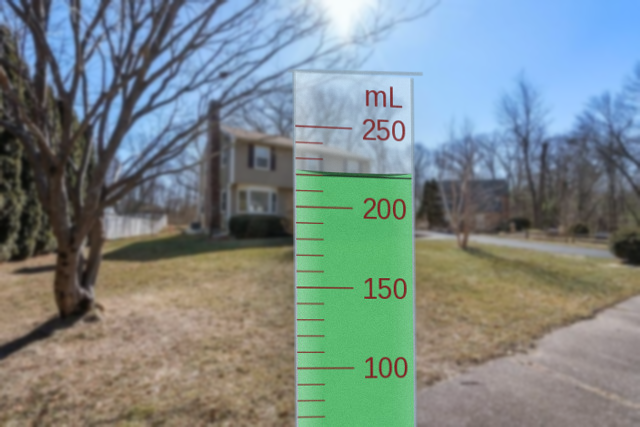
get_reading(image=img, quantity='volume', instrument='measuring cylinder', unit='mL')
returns 220 mL
